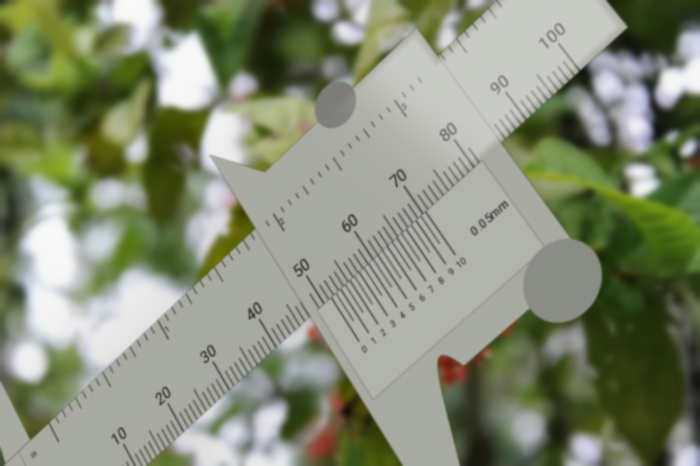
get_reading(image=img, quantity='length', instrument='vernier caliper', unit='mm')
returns 51.5 mm
